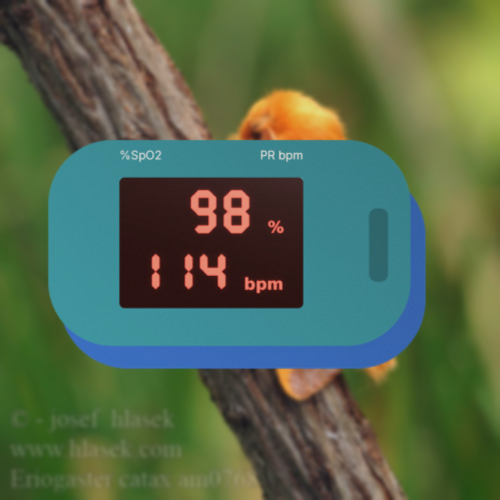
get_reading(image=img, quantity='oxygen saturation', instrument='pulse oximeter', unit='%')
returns 98 %
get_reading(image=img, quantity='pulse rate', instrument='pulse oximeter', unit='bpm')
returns 114 bpm
